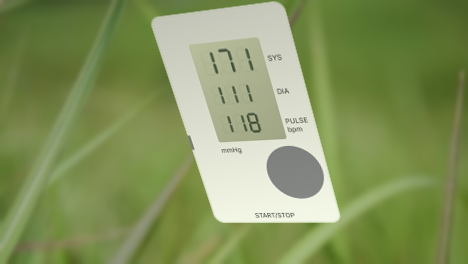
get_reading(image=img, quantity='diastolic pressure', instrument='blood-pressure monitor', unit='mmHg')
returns 111 mmHg
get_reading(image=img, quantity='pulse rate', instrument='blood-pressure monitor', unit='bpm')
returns 118 bpm
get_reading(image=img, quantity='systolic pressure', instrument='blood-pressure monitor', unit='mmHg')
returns 171 mmHg
